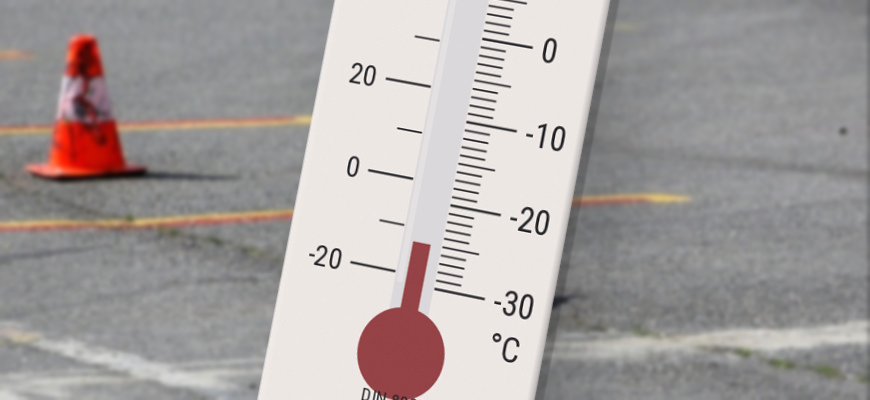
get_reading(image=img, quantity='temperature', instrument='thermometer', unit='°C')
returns -25 °C
